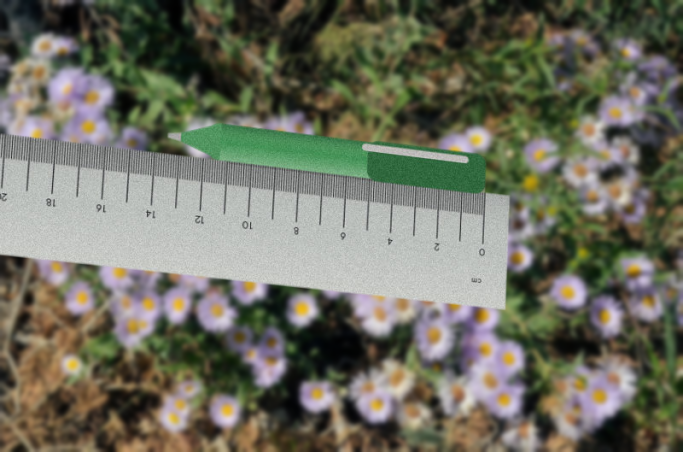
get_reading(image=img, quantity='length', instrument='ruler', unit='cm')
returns 13.5 cm
